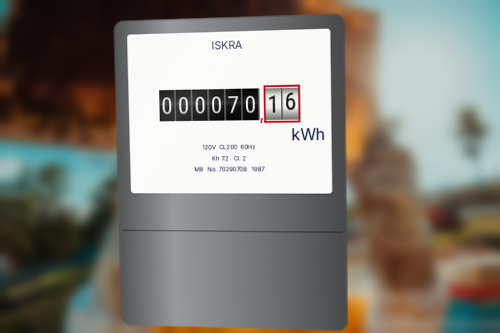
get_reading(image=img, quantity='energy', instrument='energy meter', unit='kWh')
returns 70.16 kWh
